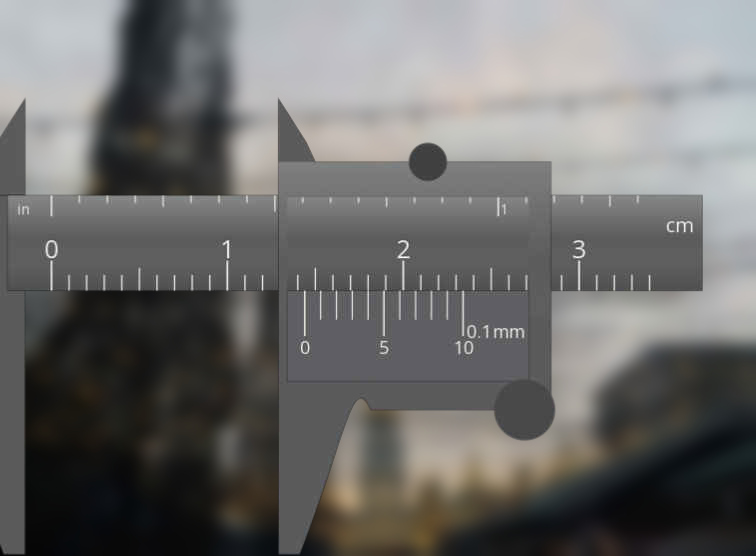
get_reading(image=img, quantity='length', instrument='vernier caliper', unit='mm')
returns 14.4 mm
